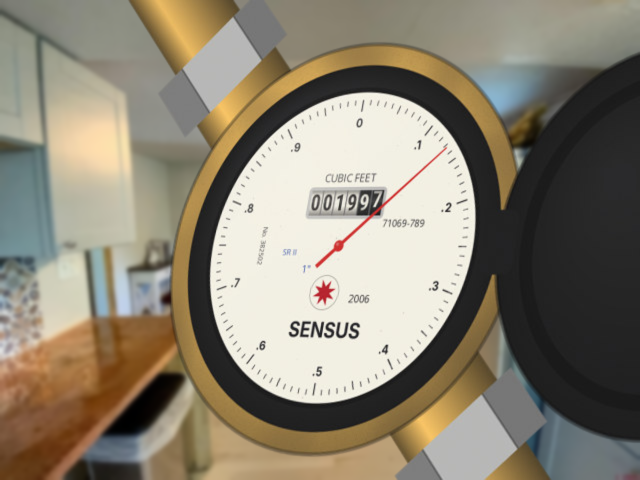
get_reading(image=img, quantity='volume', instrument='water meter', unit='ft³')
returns 1997.13 ft³
